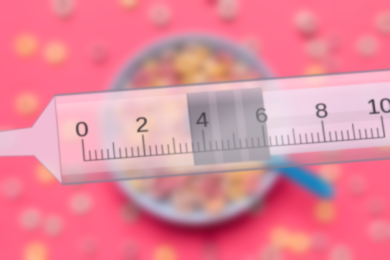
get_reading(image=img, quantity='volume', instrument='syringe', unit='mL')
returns 3.6 mL
